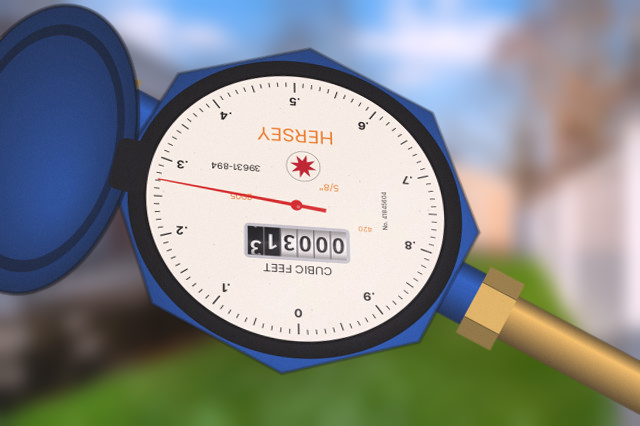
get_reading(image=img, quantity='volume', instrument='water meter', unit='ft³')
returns 313.27 ft³
